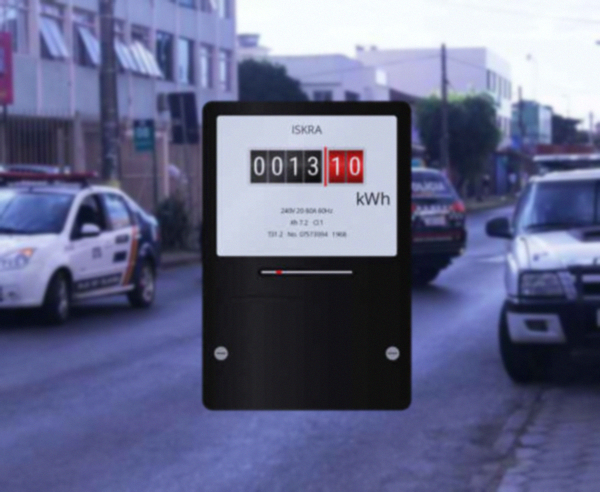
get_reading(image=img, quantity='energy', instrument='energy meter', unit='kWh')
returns 13.10 kWh
